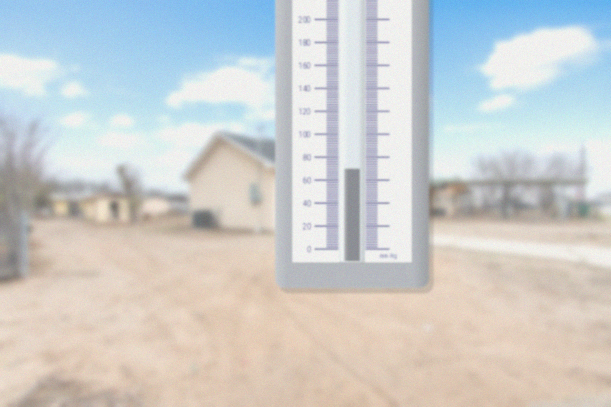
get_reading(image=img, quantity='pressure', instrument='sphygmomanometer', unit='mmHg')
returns 70 mmHg
